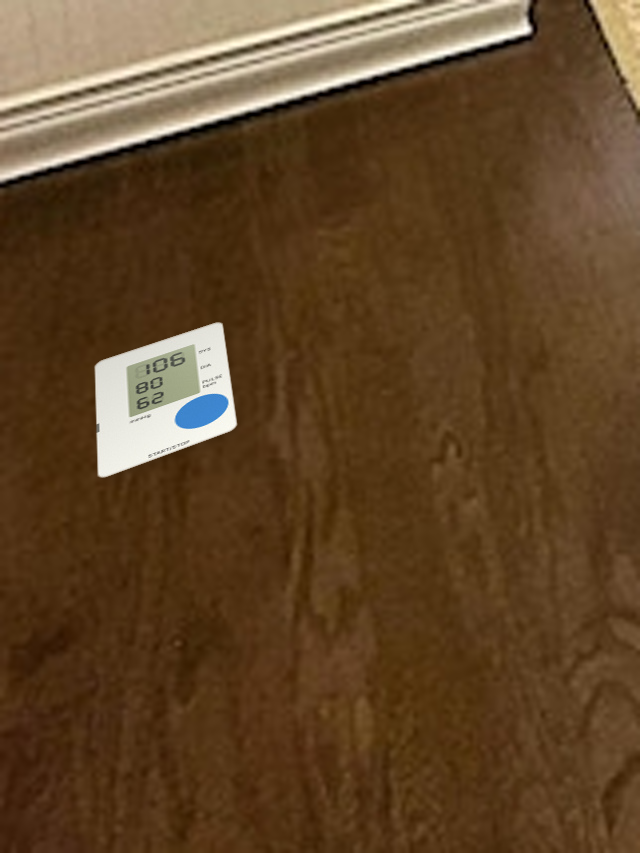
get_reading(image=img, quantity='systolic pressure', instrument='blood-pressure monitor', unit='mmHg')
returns 106 mmHg
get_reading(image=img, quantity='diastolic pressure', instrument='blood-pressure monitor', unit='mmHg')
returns 80 mmHg
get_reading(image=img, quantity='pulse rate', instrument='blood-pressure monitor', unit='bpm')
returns 62 bpm
